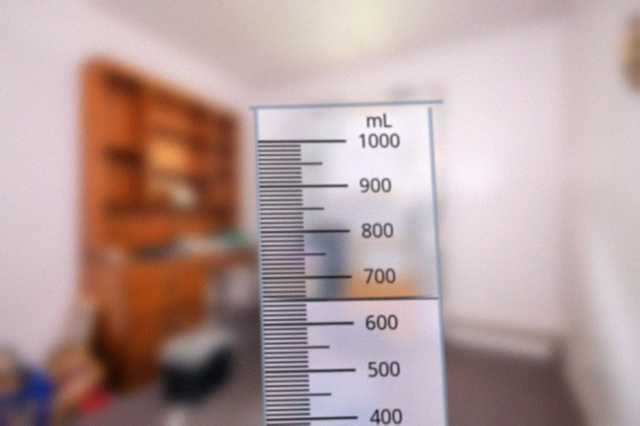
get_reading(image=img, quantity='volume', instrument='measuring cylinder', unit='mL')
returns 650 mL
